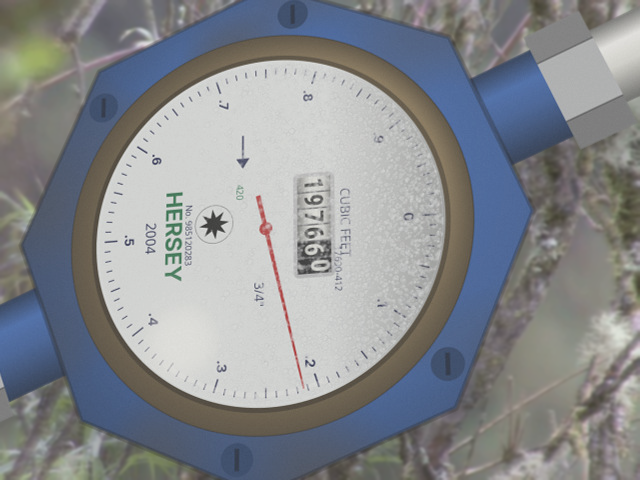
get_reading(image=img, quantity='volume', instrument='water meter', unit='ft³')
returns 197660.21 ft³
